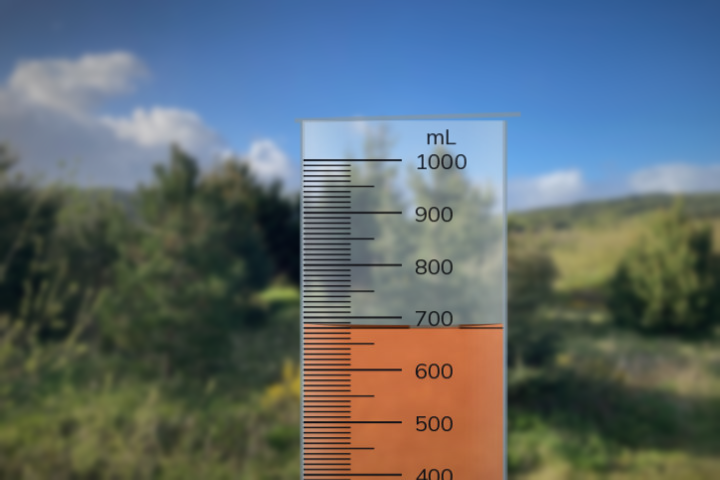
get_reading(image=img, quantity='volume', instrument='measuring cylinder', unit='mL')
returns 680 mL
